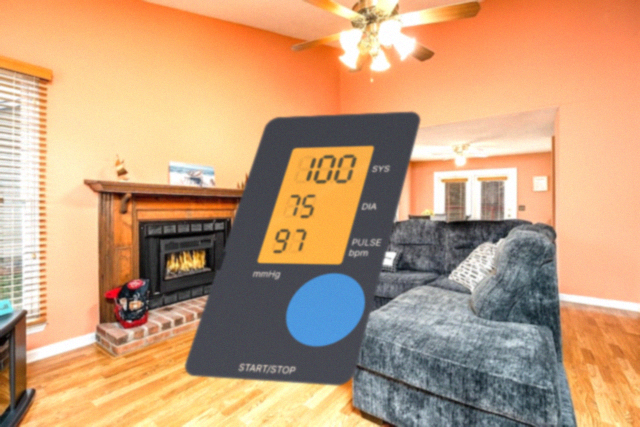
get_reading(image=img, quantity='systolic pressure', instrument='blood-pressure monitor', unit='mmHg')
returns 100 mmHg
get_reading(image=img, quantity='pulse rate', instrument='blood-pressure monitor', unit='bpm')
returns 97 bpm
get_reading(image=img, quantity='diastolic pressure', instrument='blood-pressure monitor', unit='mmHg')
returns 75 mmHg
